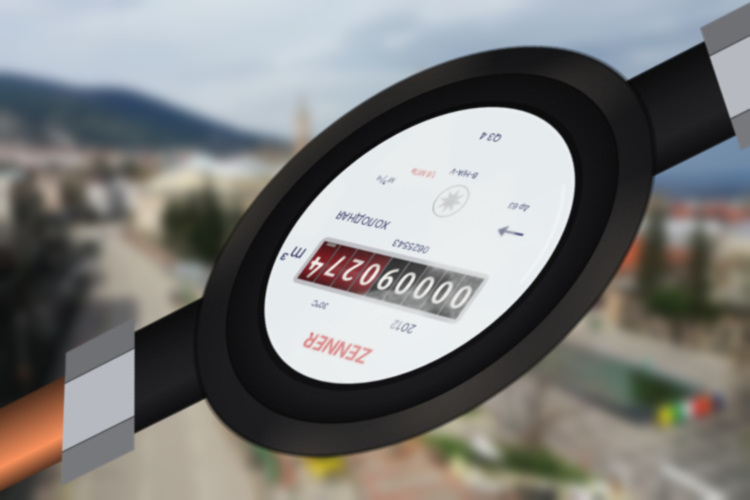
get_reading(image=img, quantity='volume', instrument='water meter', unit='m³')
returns 9.0274 m³
